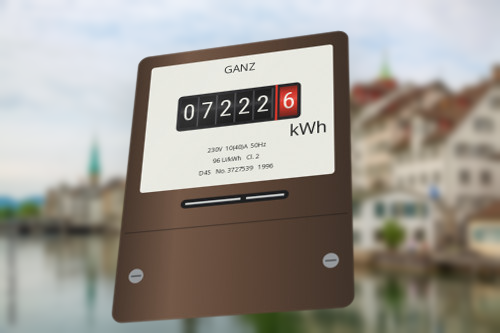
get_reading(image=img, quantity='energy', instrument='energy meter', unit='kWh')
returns 7222.6 kWh
